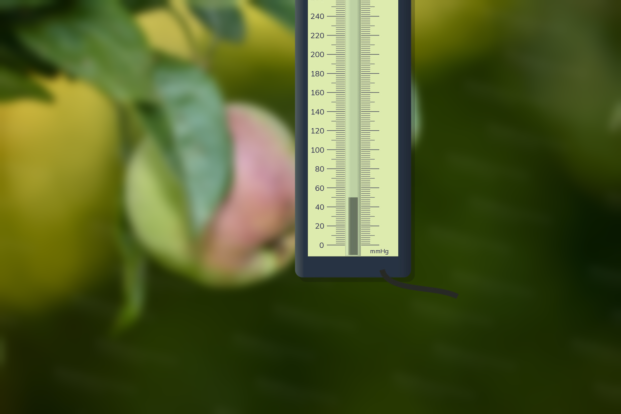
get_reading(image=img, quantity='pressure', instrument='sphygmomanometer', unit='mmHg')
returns 50 mmHg
